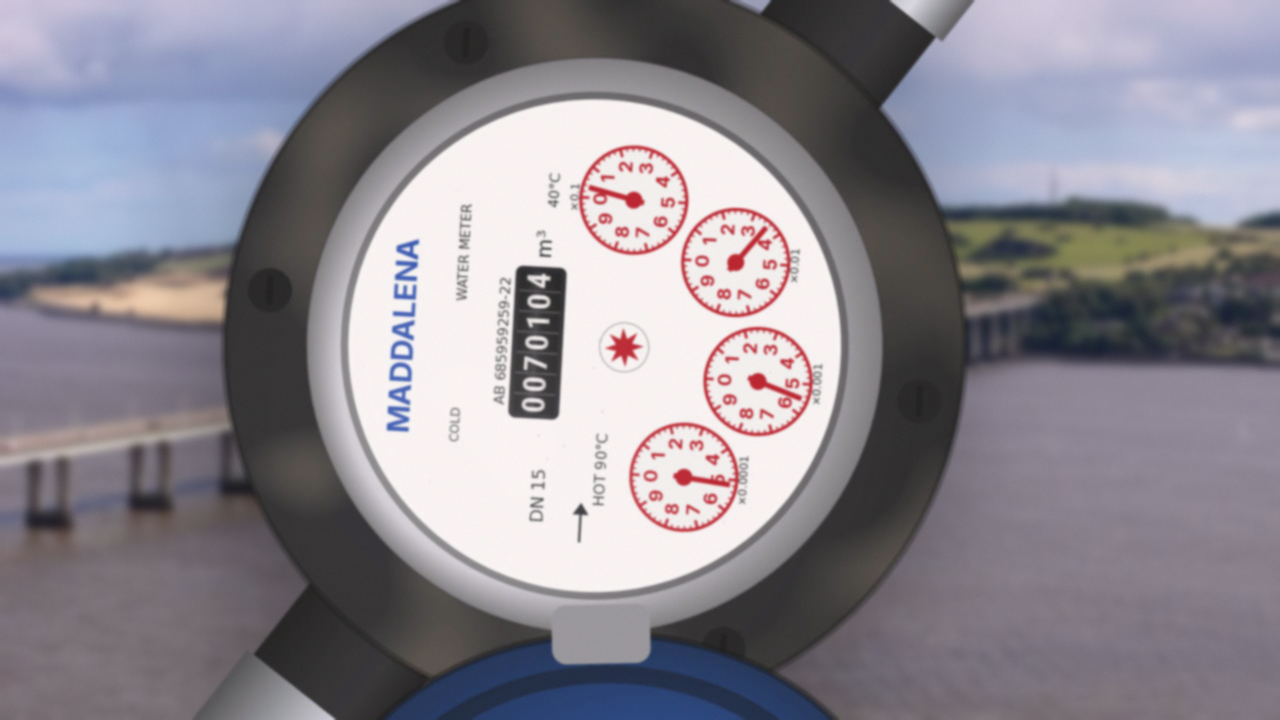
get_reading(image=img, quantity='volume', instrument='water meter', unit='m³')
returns 70104.0355 m³
